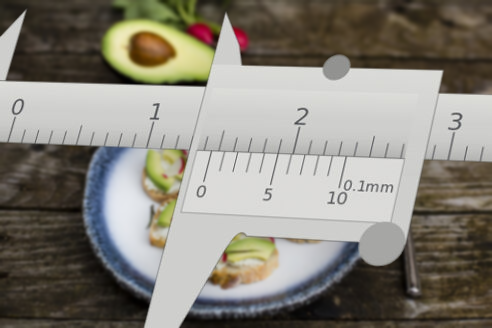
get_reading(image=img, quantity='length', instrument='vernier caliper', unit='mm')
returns 14.5 mm
